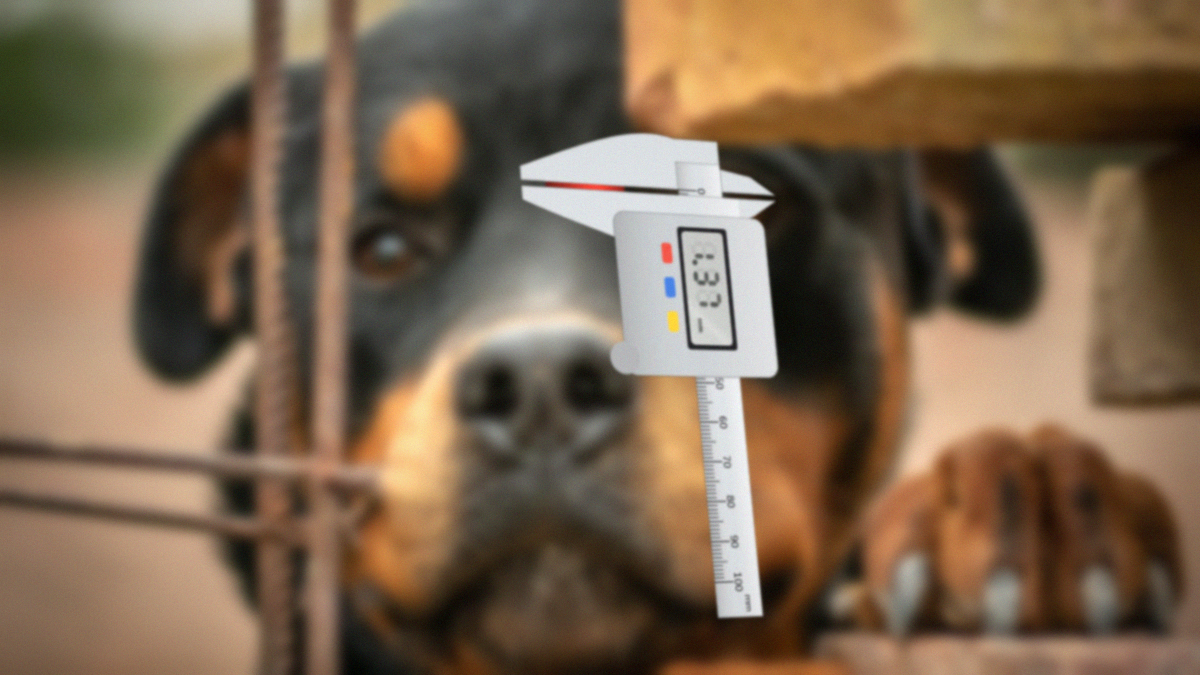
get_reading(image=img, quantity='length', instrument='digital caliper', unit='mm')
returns 1.37 mm
